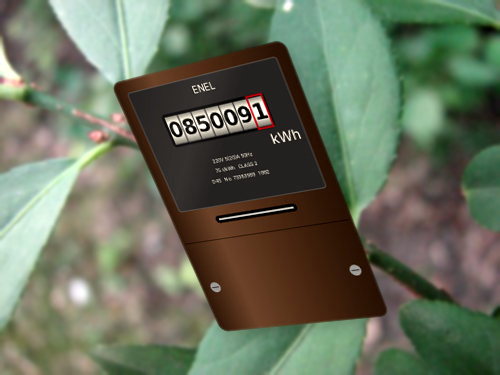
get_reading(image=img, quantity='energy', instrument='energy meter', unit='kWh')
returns 85009.1 kWh
